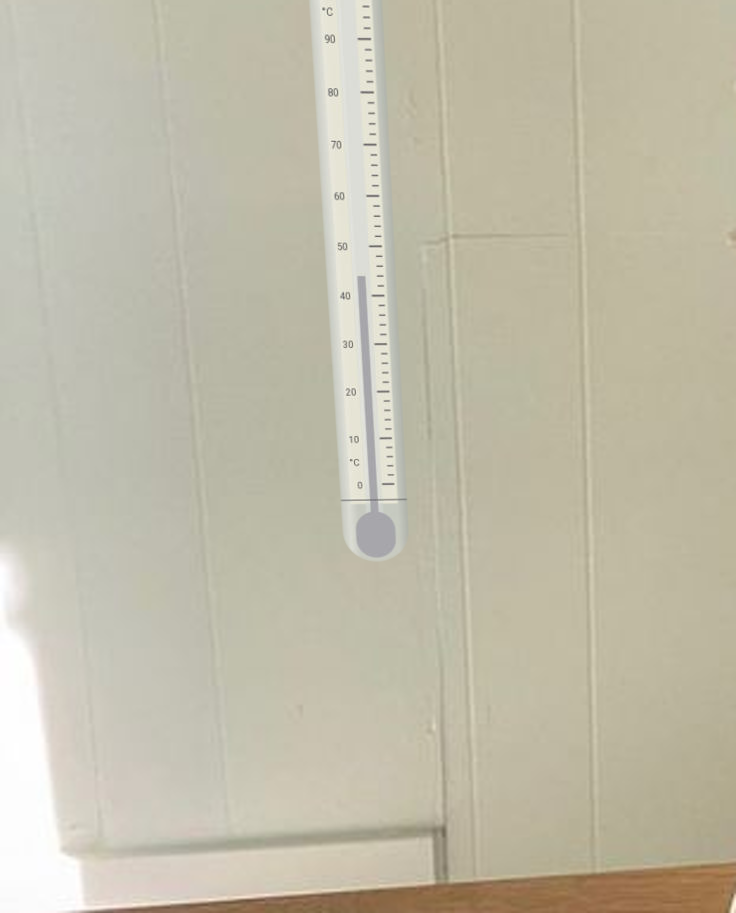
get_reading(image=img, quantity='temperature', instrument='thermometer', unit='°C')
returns 44 °C
